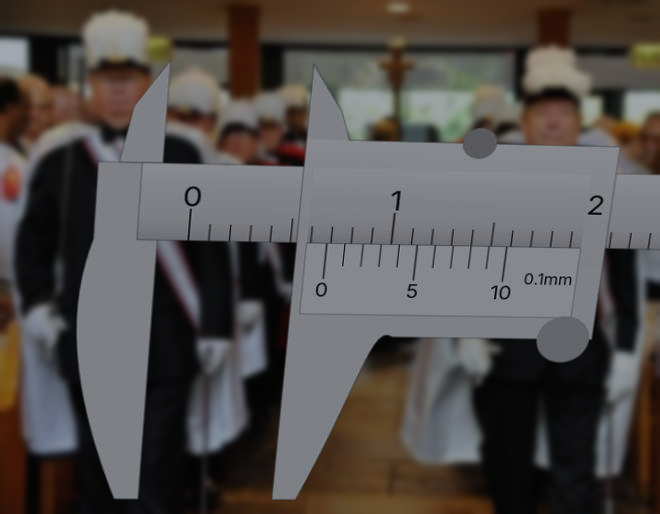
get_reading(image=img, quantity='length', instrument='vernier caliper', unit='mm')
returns 6.8 mm
